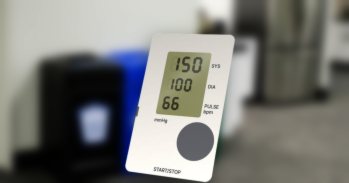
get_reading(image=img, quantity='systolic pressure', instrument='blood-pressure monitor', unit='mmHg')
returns 150 mmHg
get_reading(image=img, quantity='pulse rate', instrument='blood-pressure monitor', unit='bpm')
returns 66 bpm
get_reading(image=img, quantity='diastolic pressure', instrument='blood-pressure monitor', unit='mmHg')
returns 100 mmHg
